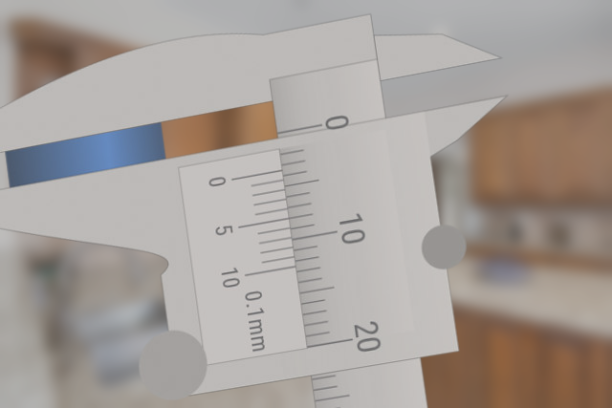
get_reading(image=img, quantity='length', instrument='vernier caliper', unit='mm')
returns 3.5 mm
